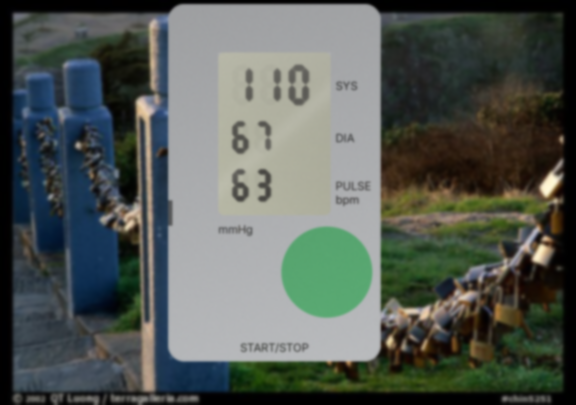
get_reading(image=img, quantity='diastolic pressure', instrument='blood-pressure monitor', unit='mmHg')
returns 67 mmHg
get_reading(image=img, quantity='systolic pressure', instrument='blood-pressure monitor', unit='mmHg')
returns 110 mmHg
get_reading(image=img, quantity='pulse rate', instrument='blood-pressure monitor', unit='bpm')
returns 63 bpm
